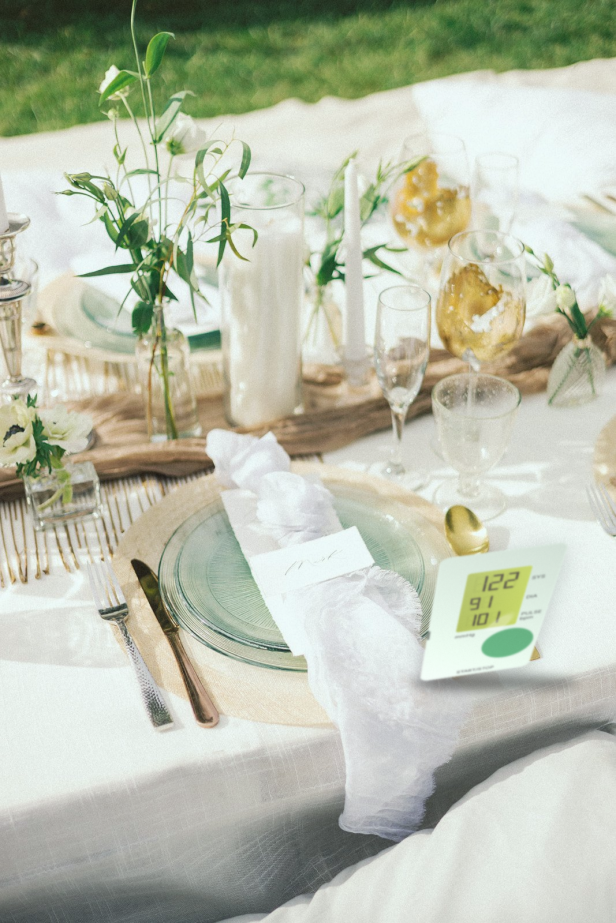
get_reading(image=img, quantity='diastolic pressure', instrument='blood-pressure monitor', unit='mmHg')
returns 91 mmHg
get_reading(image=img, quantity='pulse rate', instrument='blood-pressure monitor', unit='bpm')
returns 101 bpm
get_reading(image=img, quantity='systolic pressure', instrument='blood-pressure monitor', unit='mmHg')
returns 122 mmHg
